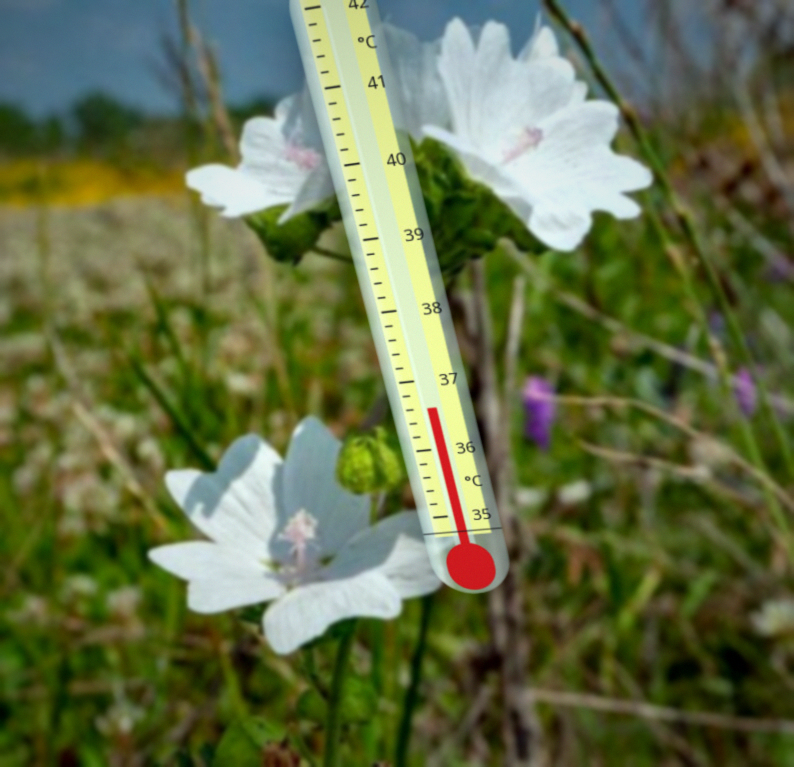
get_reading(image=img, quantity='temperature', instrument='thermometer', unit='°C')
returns 36.6 °C
